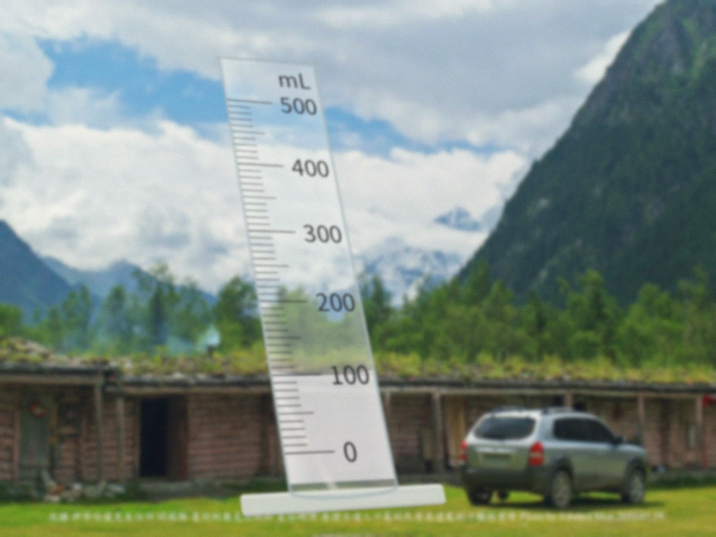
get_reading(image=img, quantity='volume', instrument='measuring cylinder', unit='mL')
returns 100 mL
